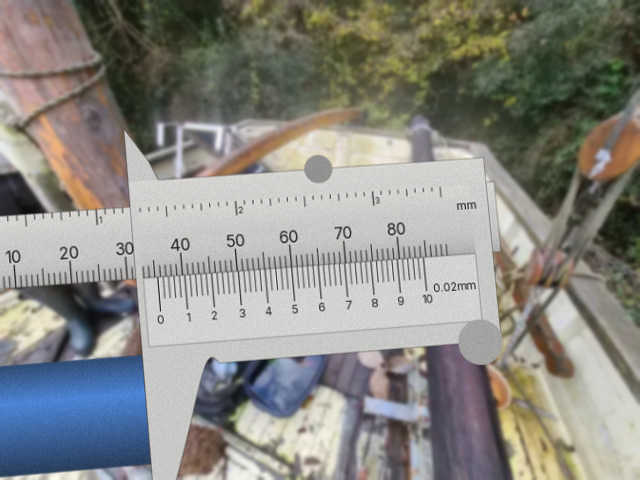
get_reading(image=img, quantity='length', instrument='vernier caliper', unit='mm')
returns 35.5 mm
